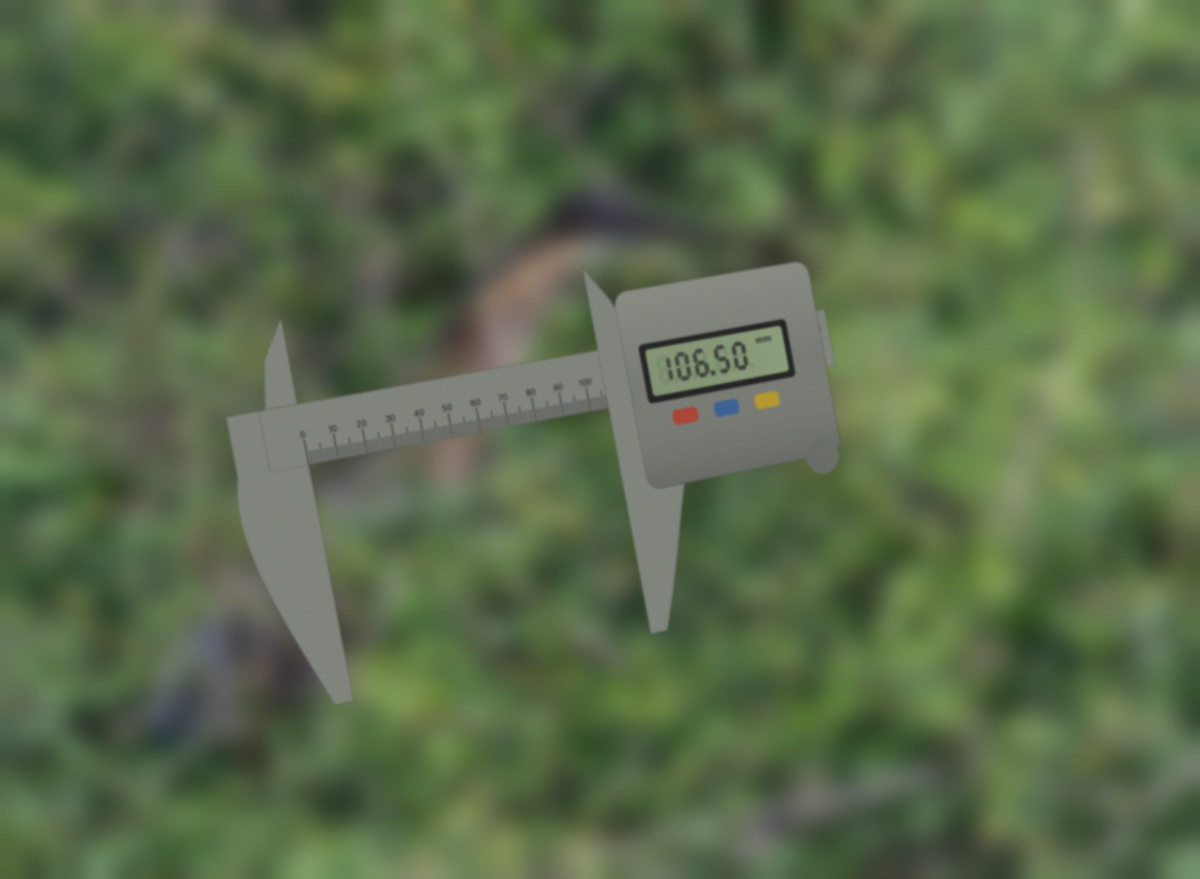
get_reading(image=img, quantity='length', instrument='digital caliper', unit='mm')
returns 106.50 mm
